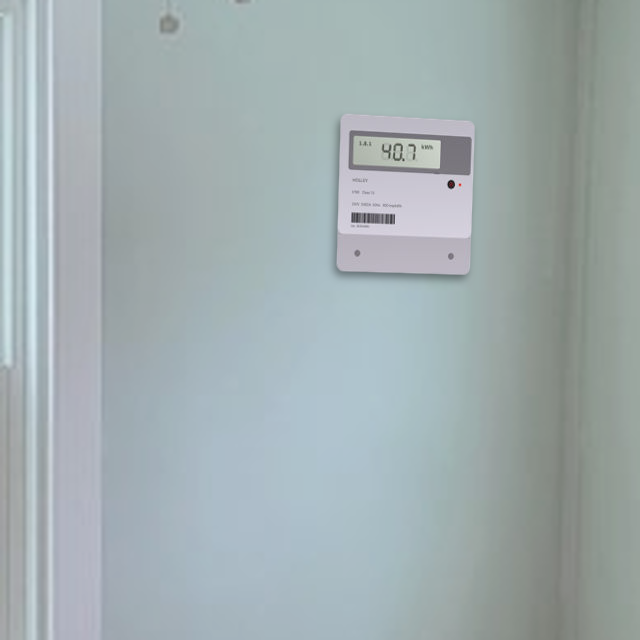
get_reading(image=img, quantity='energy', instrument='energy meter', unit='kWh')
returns 40.7 kWh
